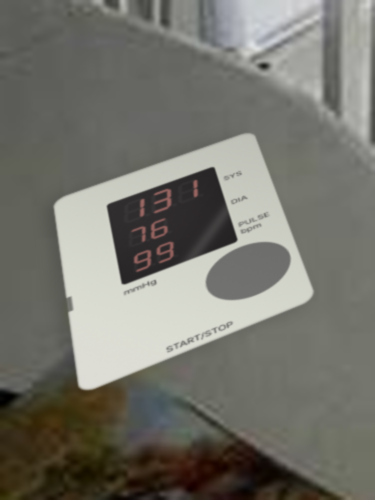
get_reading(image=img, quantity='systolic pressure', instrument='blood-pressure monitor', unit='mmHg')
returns 131 mmHg
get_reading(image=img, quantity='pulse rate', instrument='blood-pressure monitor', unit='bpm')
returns 99 bpm
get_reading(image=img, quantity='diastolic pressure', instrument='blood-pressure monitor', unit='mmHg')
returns 76 mmHg
